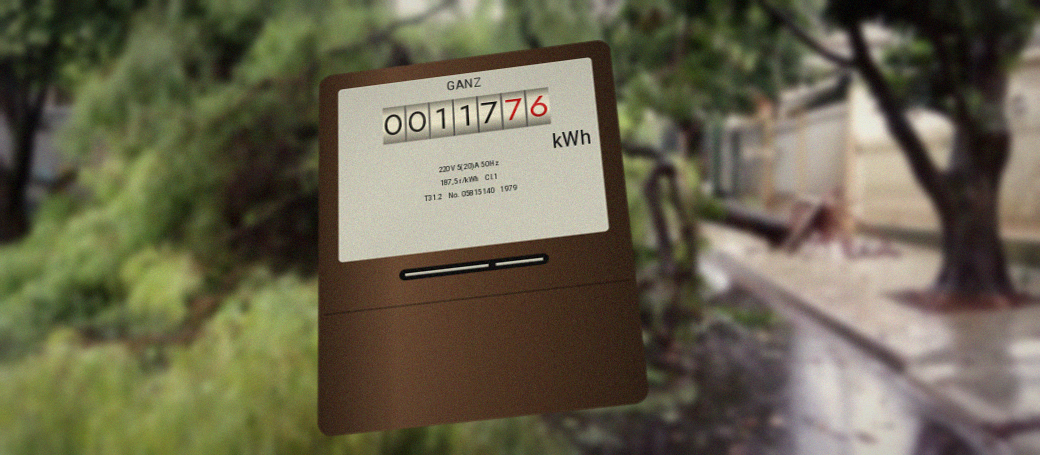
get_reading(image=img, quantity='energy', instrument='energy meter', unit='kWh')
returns 117.76 kWh
